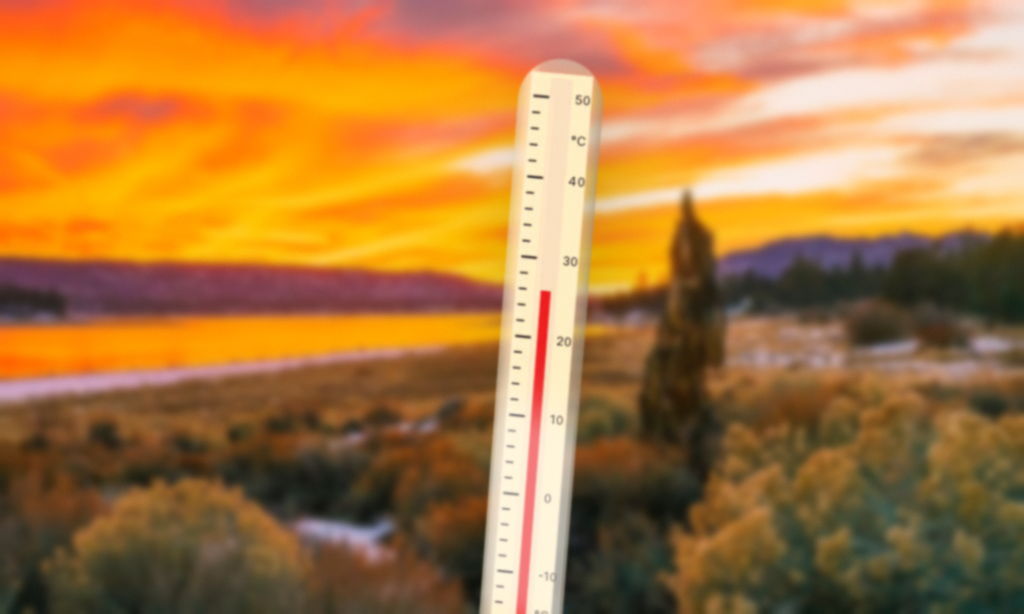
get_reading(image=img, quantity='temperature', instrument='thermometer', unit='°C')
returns 26 °C
